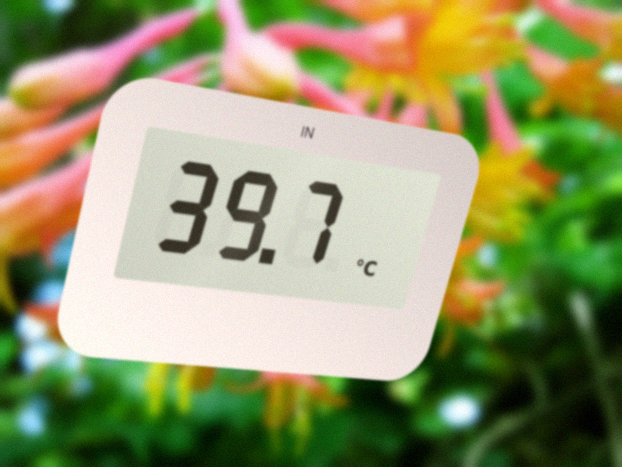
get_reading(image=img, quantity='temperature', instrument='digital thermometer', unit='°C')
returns 39.7 °C
